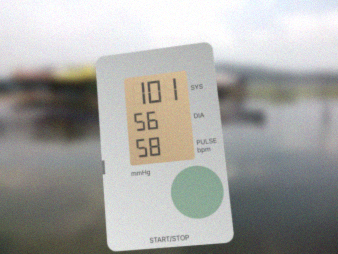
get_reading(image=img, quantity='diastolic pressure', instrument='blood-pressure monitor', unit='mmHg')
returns 56 mmHg
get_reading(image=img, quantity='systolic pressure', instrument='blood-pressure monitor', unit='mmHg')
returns 101 mmHg
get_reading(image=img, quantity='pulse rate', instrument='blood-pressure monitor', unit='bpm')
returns 58 bpm
